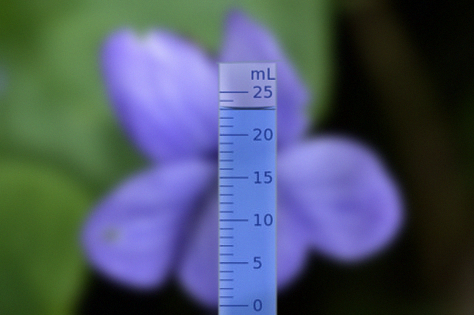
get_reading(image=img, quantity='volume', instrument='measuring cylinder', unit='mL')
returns 23 mL
